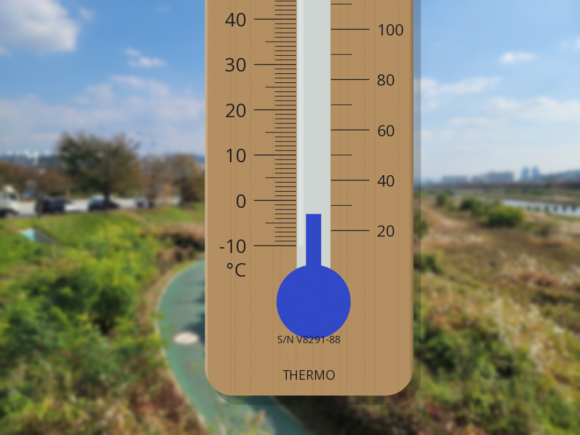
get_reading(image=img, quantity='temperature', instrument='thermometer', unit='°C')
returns -3 °C
